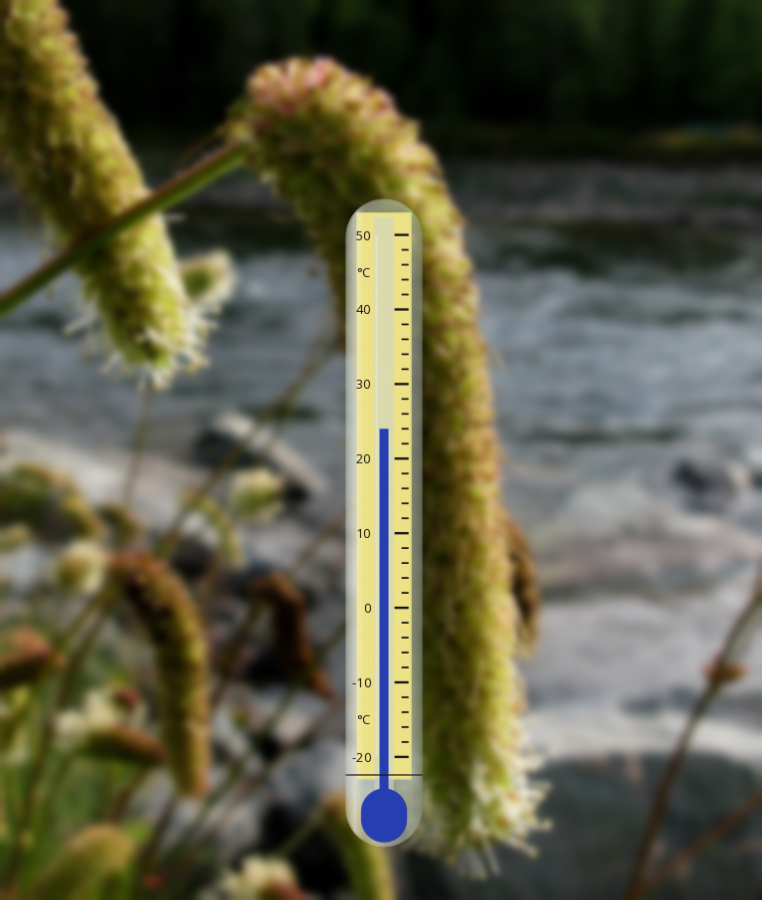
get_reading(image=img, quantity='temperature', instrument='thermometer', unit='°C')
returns 24 °C
